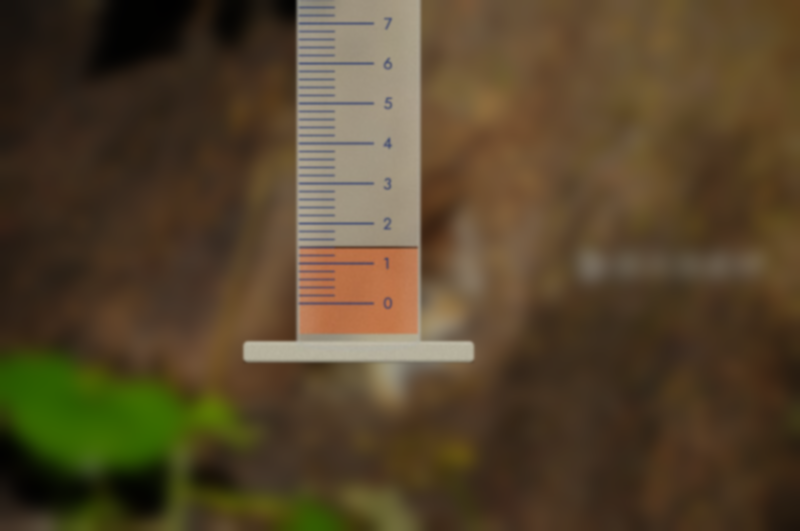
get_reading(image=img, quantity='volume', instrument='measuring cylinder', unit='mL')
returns 1.4 mL
